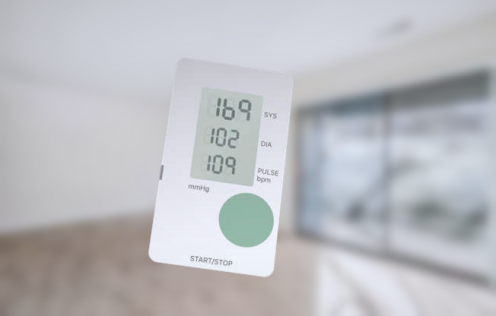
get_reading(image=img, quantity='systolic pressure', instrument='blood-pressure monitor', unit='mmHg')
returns 169 mmHg
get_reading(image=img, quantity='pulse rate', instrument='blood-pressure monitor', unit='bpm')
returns 109 bpm
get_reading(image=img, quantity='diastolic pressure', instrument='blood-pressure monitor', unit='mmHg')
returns 102 mmHg
